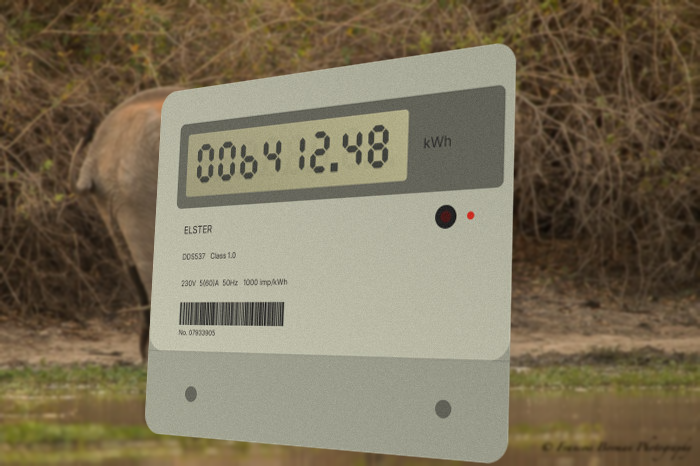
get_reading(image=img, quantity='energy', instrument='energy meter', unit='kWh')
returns 6412.48 kWh
